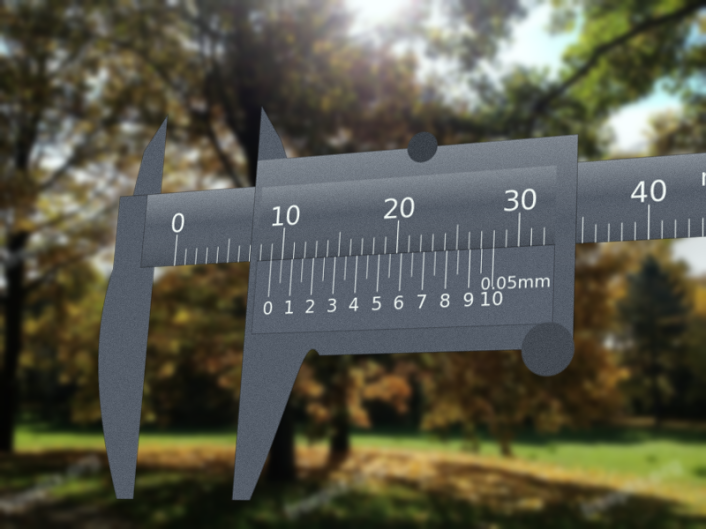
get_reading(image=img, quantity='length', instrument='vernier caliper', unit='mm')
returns 9.0 mm
